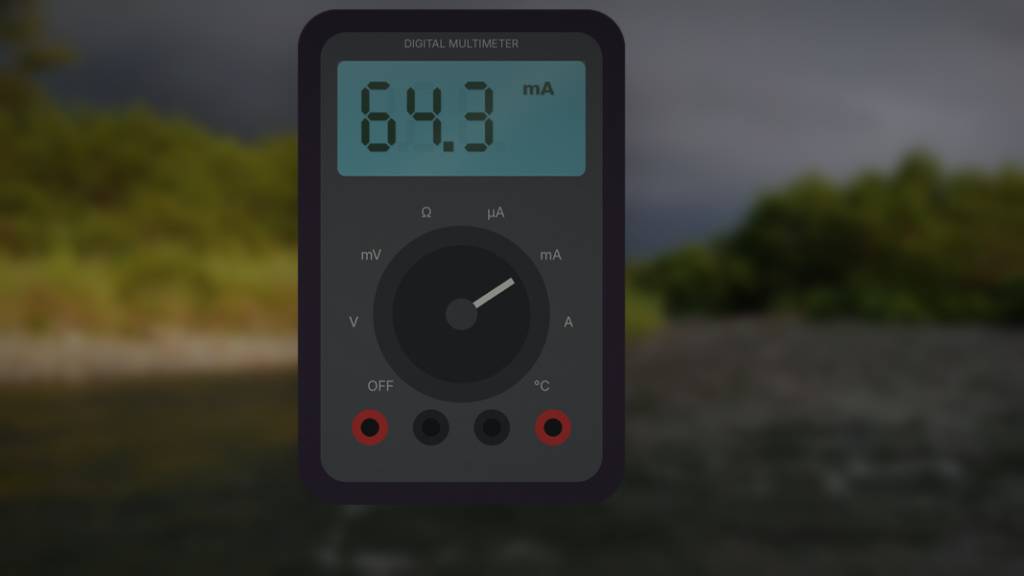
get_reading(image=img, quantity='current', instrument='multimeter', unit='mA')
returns 64.3 mA
